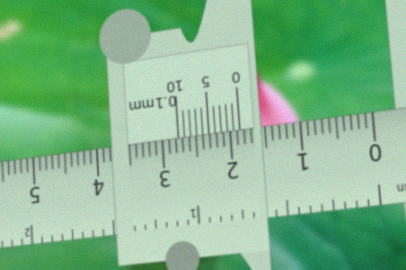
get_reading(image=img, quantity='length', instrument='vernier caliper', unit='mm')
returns 18.6 mm
